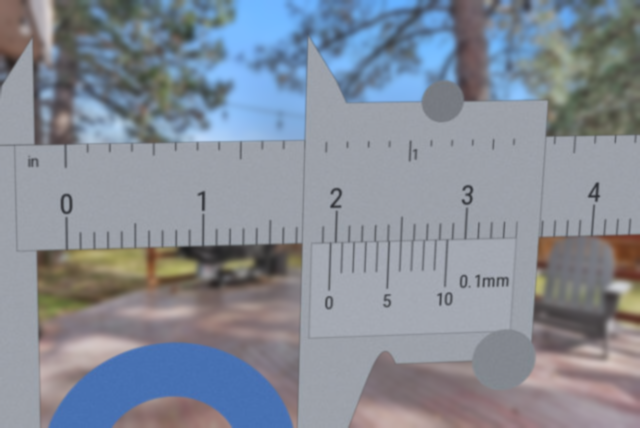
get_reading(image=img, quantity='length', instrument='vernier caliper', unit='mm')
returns 19.6 mm
